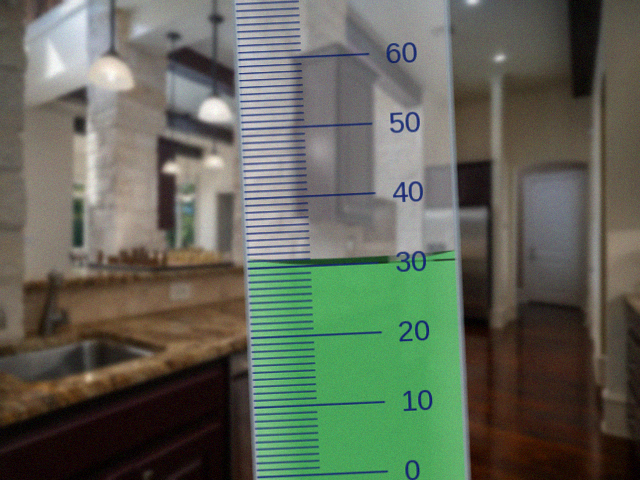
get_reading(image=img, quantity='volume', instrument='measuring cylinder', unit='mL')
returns 30 mL
